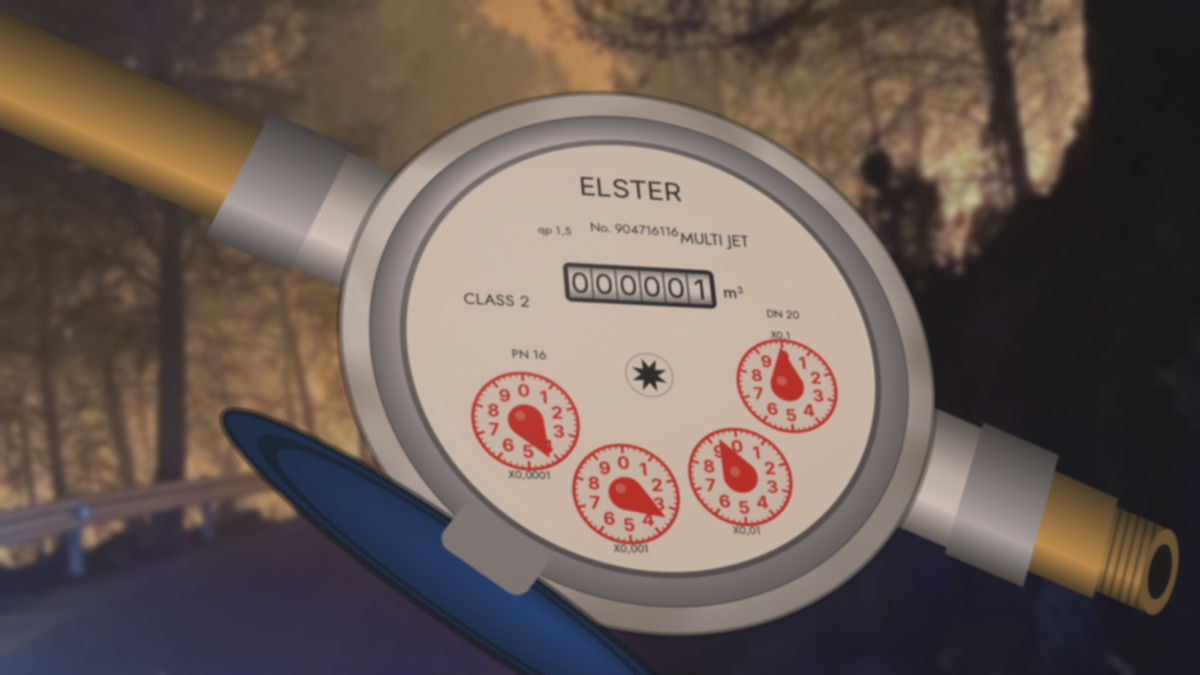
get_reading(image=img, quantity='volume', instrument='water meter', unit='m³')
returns 0.9934 m³
